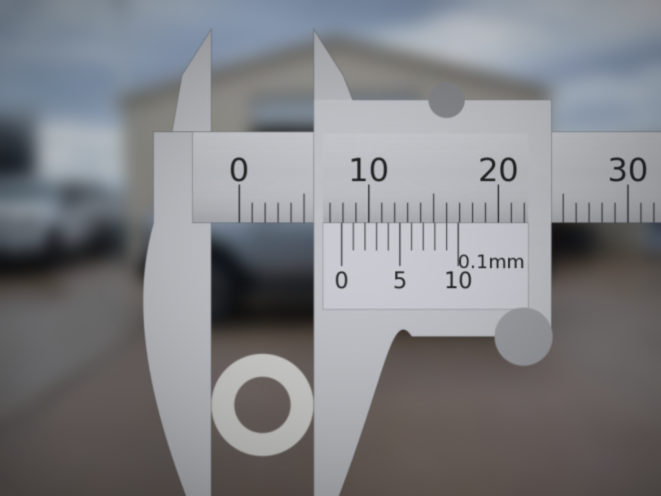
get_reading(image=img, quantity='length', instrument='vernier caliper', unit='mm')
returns 7.9 mm
